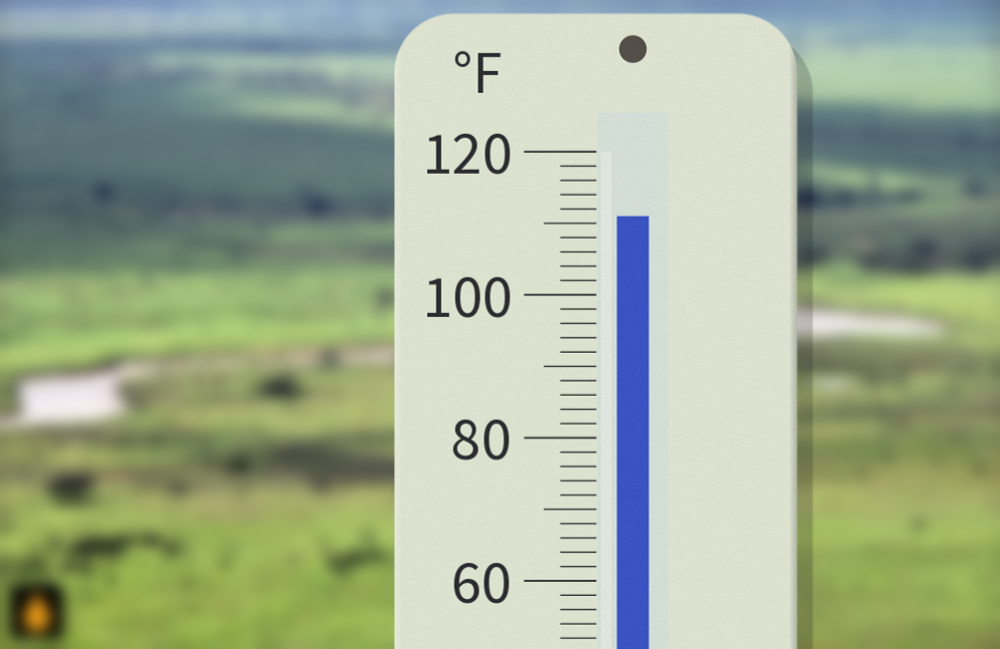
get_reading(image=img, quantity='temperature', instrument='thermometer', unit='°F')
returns 111 °F
